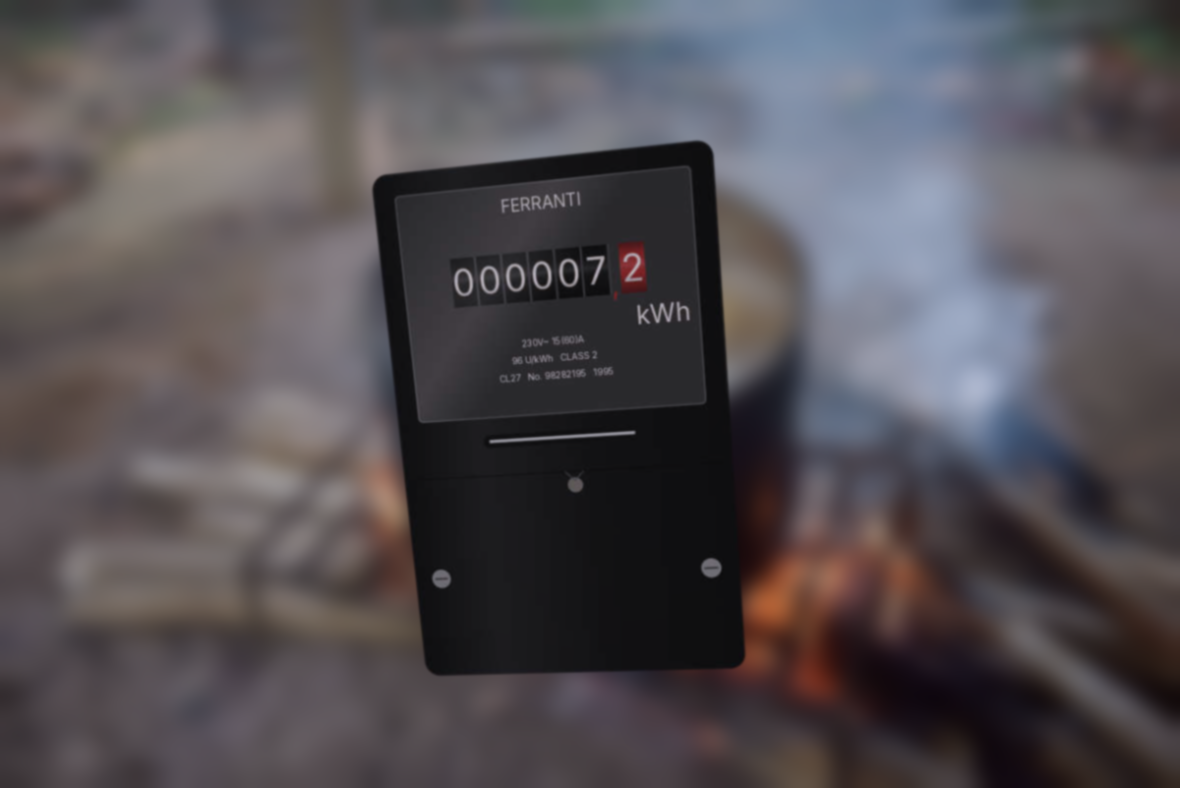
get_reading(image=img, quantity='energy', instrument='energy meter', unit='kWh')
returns 7.2 kWh
